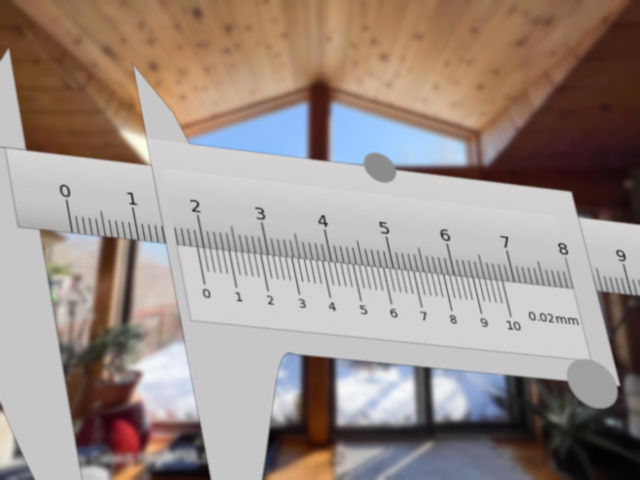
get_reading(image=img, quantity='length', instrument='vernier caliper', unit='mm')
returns 19.0 mm
